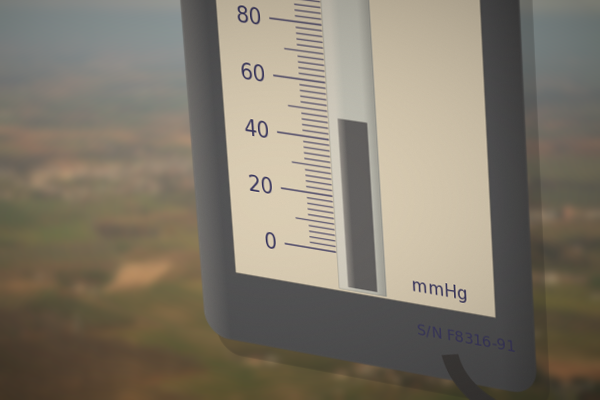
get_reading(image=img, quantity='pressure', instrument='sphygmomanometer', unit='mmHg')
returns 48 mmHg
